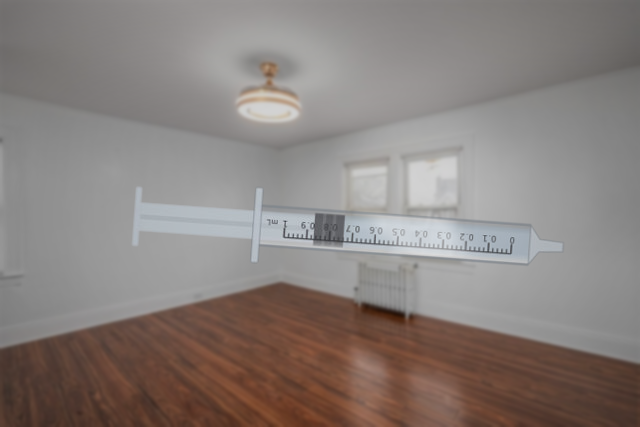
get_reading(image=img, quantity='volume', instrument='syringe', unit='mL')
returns 0.74 mL
